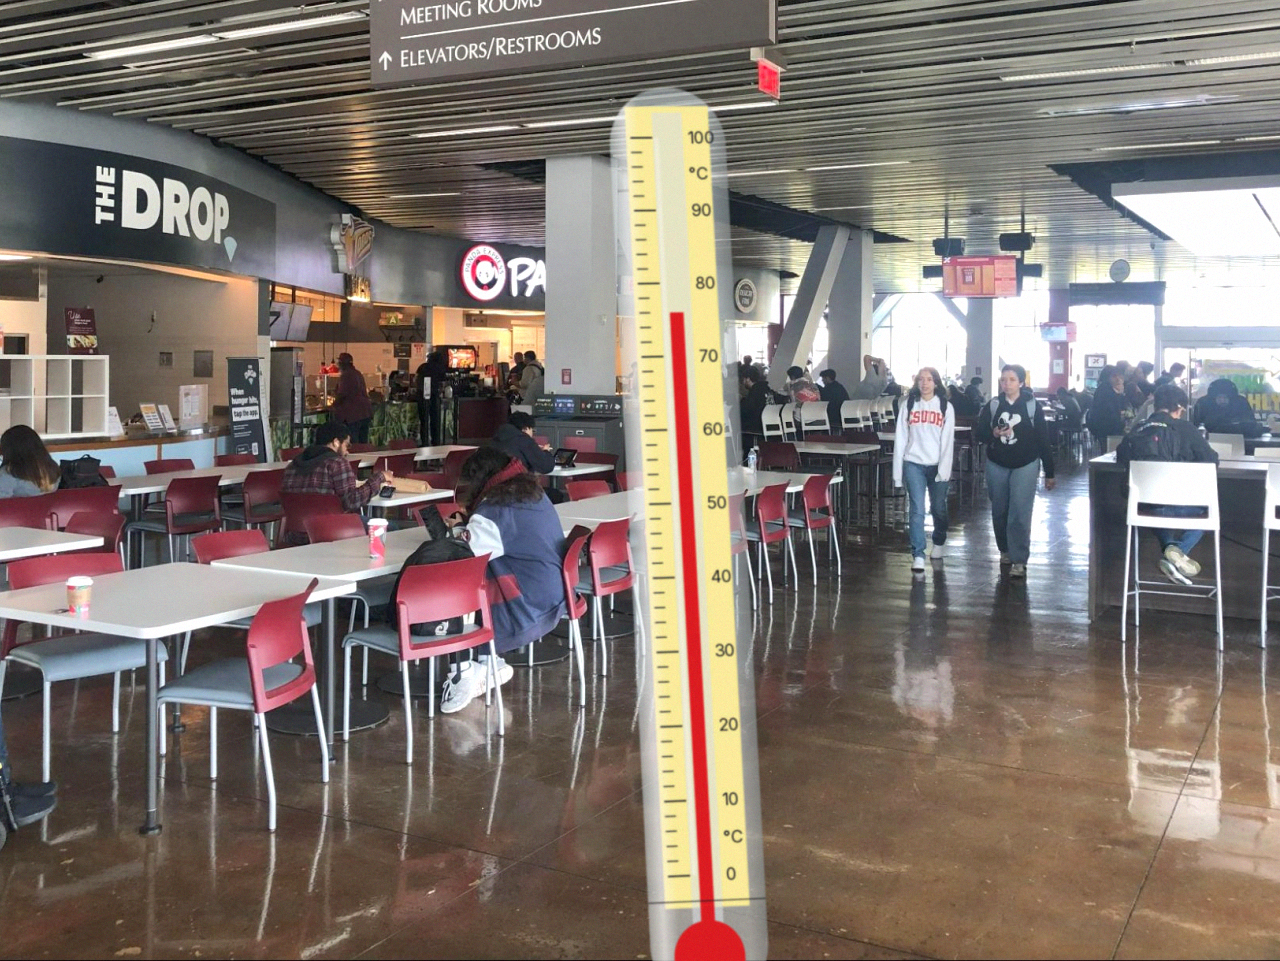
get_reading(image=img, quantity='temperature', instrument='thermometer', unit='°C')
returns 76 °C
